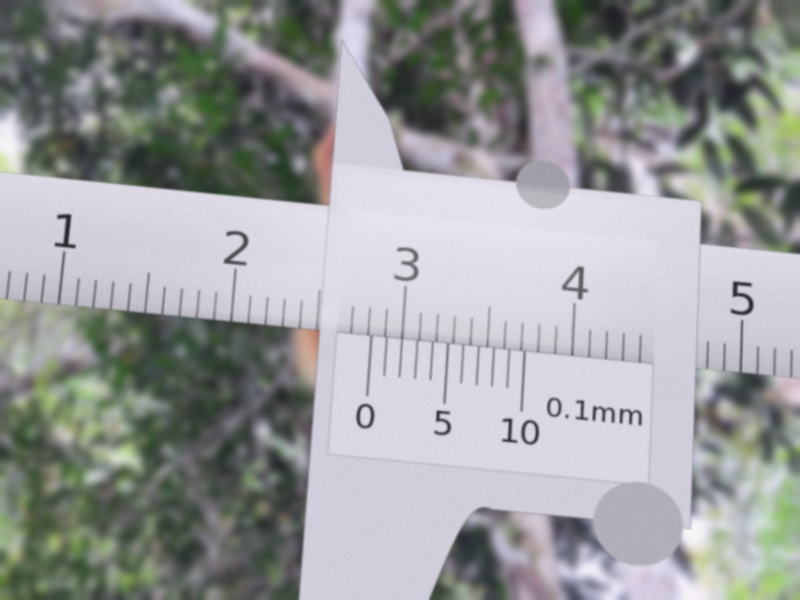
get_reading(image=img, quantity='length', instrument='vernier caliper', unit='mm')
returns 28.2 mm
